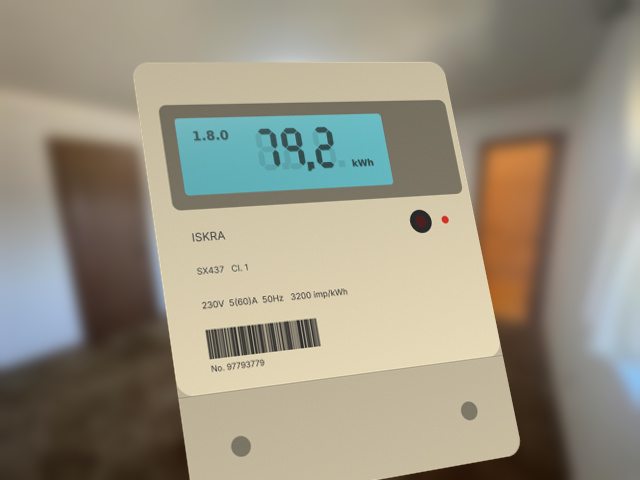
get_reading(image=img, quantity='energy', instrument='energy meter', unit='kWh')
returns 79.2 kWh
